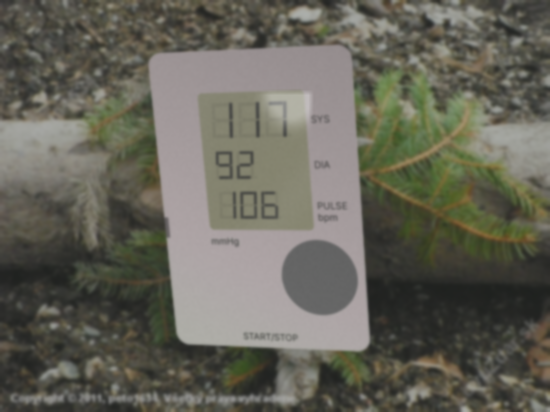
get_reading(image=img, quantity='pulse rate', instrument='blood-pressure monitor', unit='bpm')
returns 106 bpm
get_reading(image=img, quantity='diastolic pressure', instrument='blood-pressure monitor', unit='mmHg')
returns 92 mmHg
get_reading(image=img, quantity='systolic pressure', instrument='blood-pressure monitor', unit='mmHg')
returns 117 mmHg
